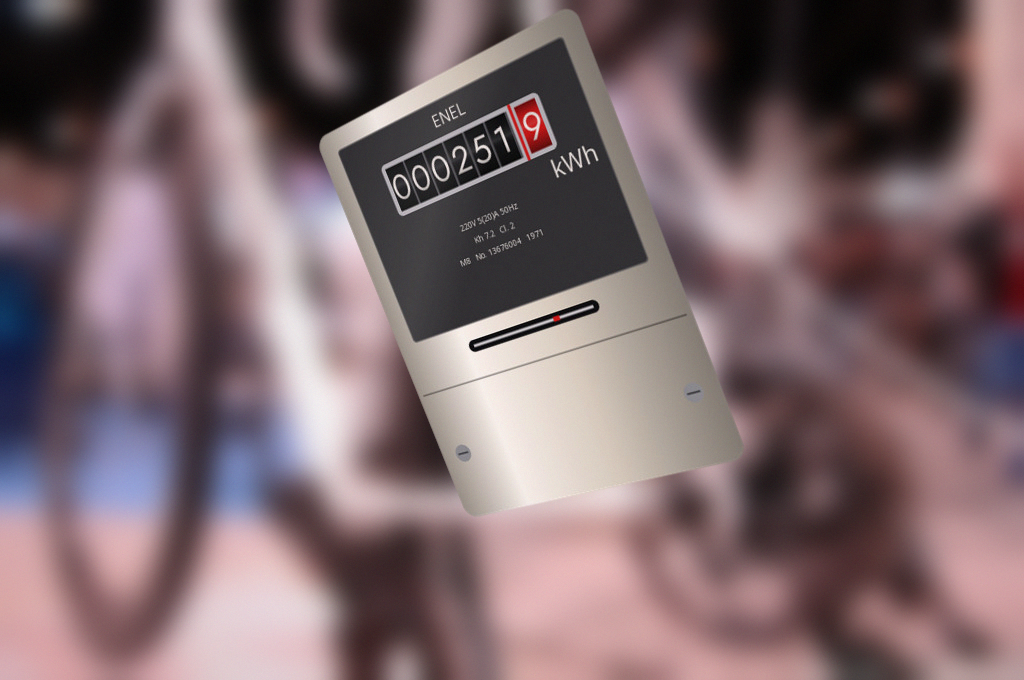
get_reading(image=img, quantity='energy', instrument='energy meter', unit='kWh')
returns 251.9 kWh
